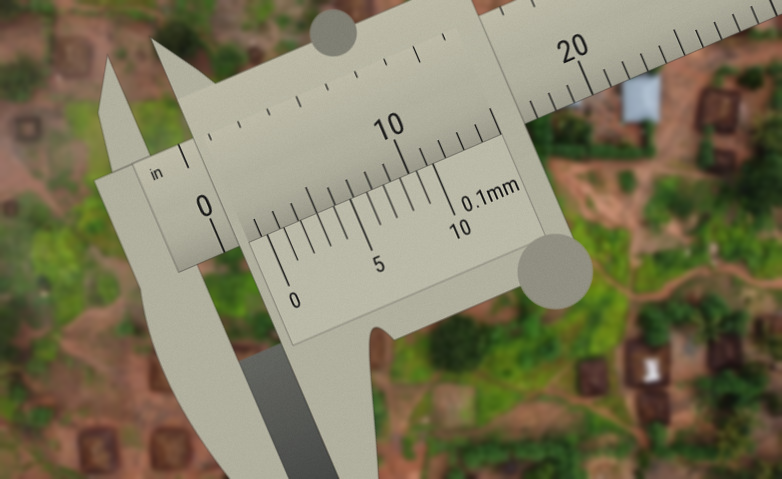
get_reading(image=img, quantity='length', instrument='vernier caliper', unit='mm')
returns 2.3 mm
